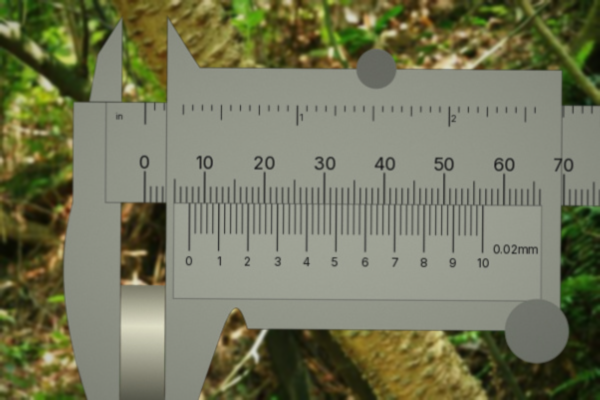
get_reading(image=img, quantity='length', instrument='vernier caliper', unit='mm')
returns 7.5 mm
